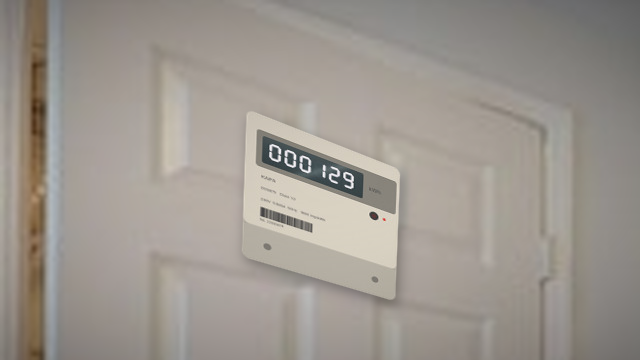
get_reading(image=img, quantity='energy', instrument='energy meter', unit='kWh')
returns 129 kWh
